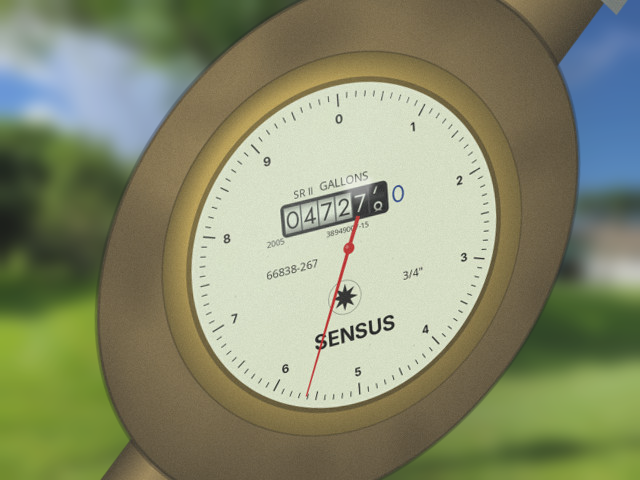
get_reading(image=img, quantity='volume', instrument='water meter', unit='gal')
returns 472775.6 gal
